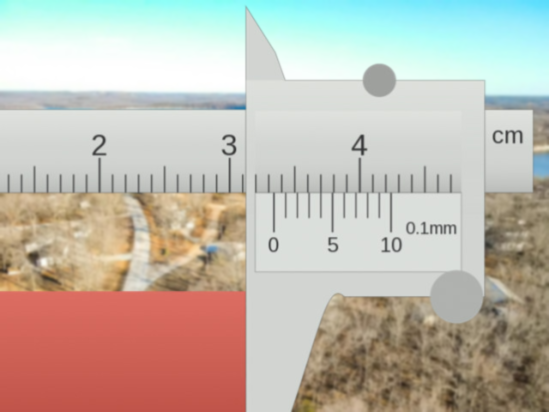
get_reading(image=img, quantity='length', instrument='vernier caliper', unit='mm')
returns 33.4 mm
